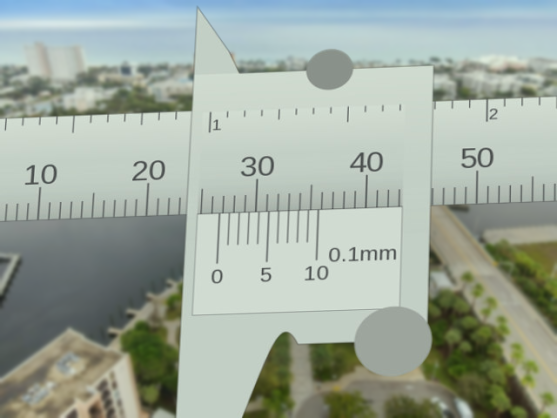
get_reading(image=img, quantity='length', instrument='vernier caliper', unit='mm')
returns 26.7 mm
